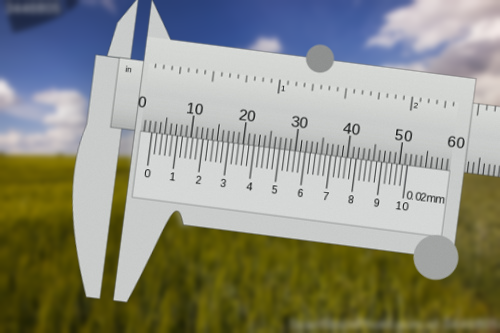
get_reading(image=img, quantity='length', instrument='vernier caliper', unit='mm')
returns 2.5 mm
